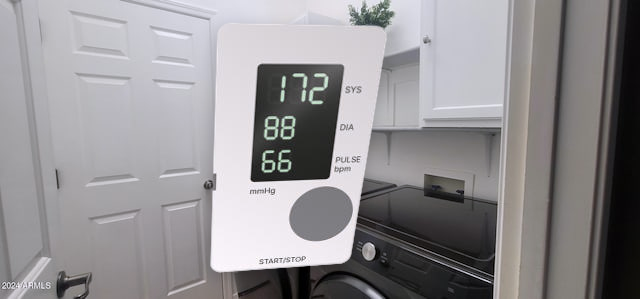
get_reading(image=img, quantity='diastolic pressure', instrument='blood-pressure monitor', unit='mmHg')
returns 88 mmHg
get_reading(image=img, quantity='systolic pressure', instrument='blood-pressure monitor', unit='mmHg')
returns 172 mmHg
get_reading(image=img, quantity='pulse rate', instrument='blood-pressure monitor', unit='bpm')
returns 66 bpm
